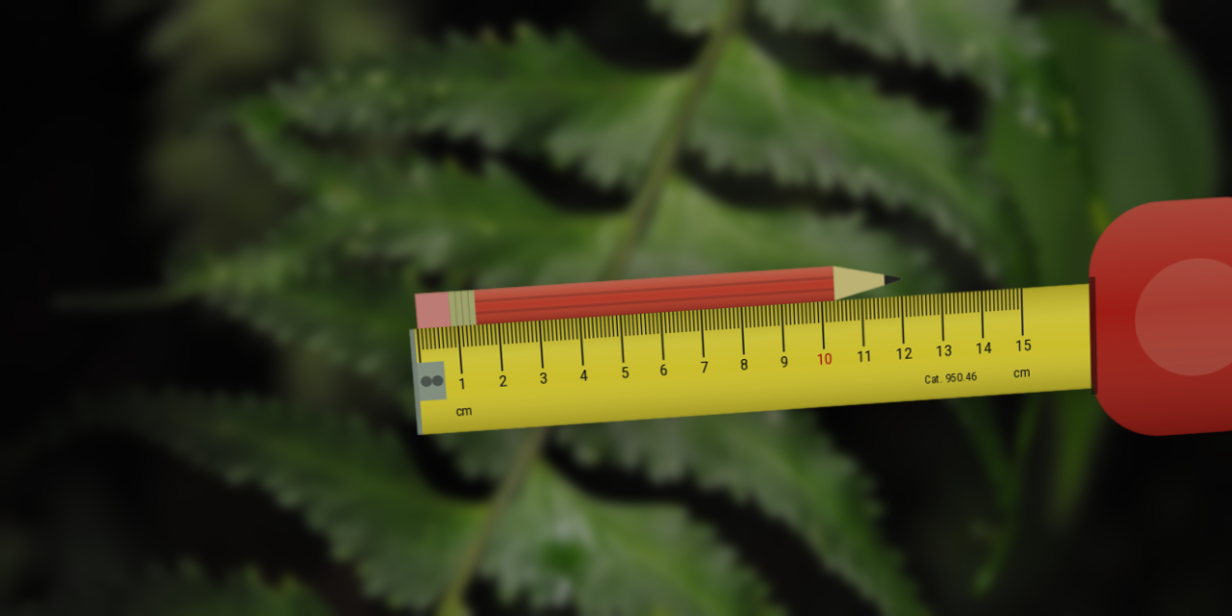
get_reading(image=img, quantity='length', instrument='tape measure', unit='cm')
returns 12 cm
